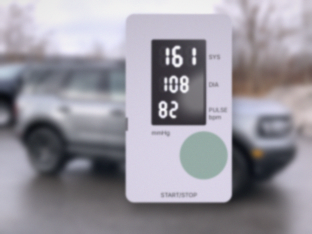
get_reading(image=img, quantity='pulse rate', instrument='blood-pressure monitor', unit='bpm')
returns 82 bpm
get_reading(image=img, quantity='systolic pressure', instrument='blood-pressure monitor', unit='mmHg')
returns 161 mmHg
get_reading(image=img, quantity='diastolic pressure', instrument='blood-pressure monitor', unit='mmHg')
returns 108 mmHg
